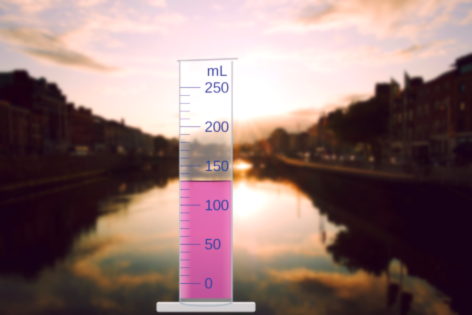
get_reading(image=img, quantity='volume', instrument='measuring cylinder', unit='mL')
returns 130 mL
